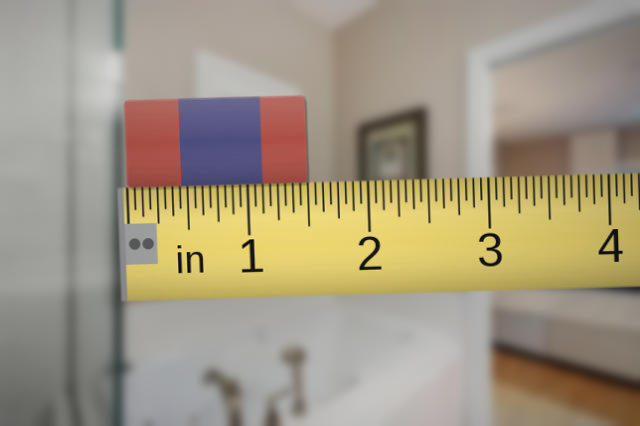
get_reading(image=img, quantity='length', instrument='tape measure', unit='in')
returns 1.5 in
